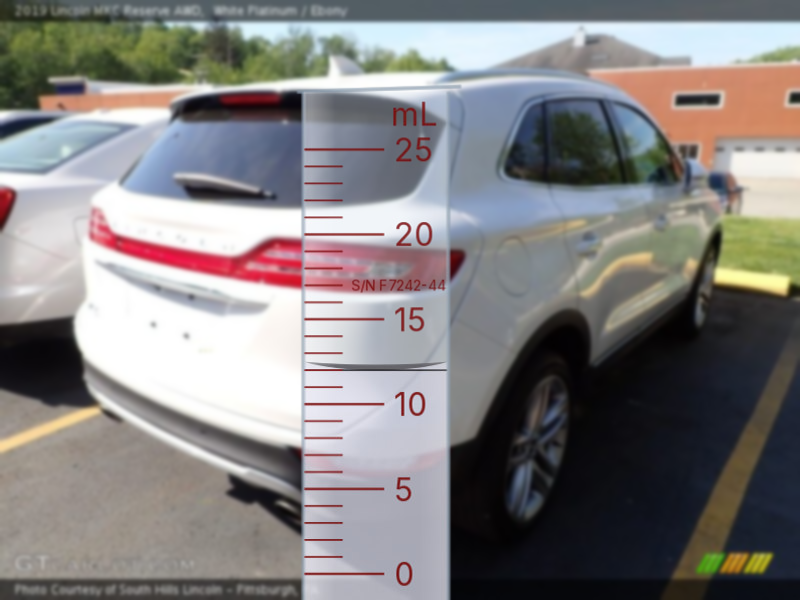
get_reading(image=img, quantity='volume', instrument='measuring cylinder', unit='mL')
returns 12 mL
